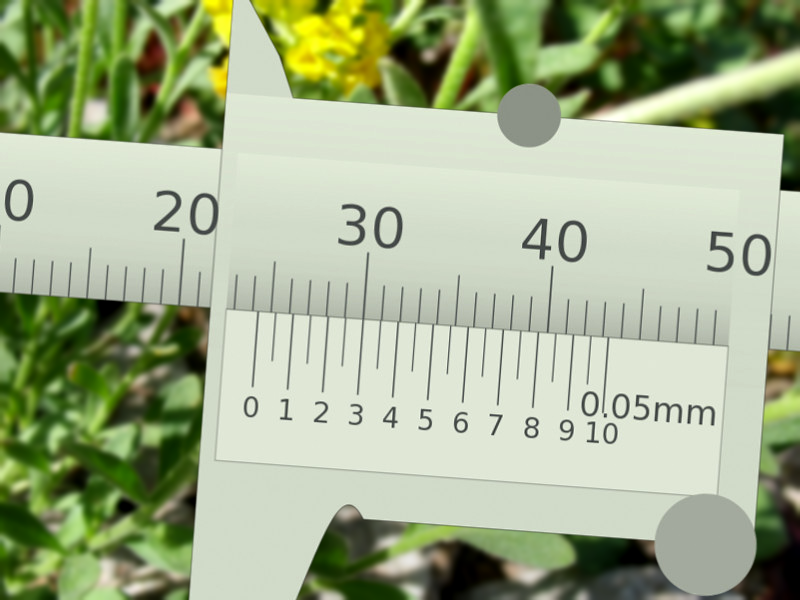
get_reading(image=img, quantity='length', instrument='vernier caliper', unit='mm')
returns 24.3 mm
